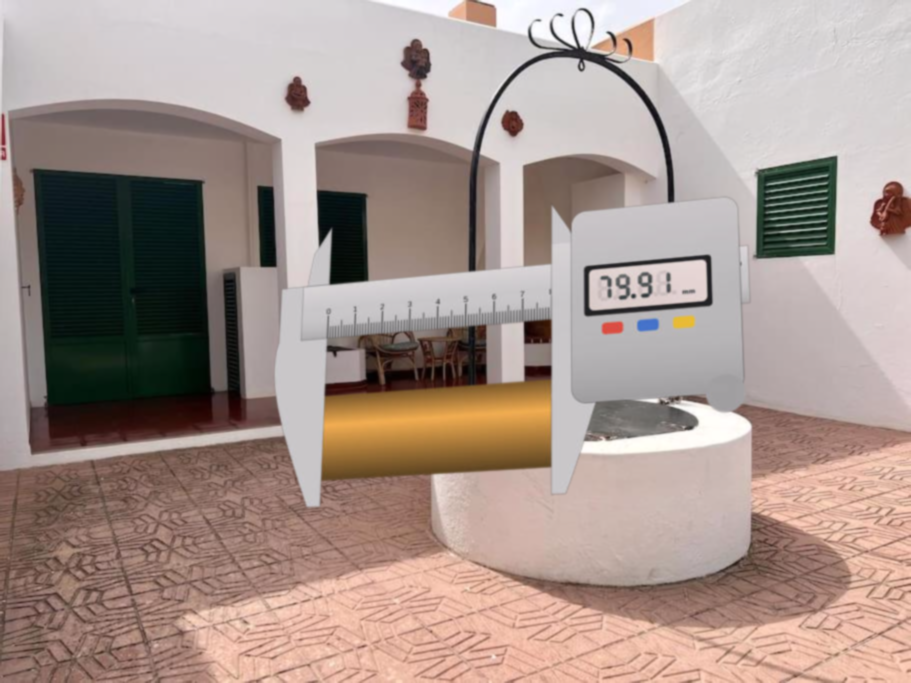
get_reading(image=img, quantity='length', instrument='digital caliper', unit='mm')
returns 79.91 mm
